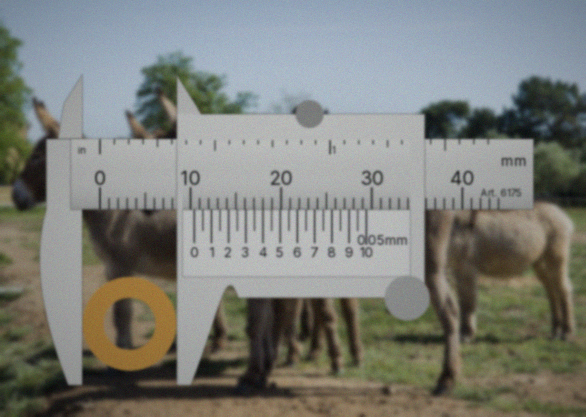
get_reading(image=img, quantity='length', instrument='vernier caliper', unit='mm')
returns 10.4 mm
